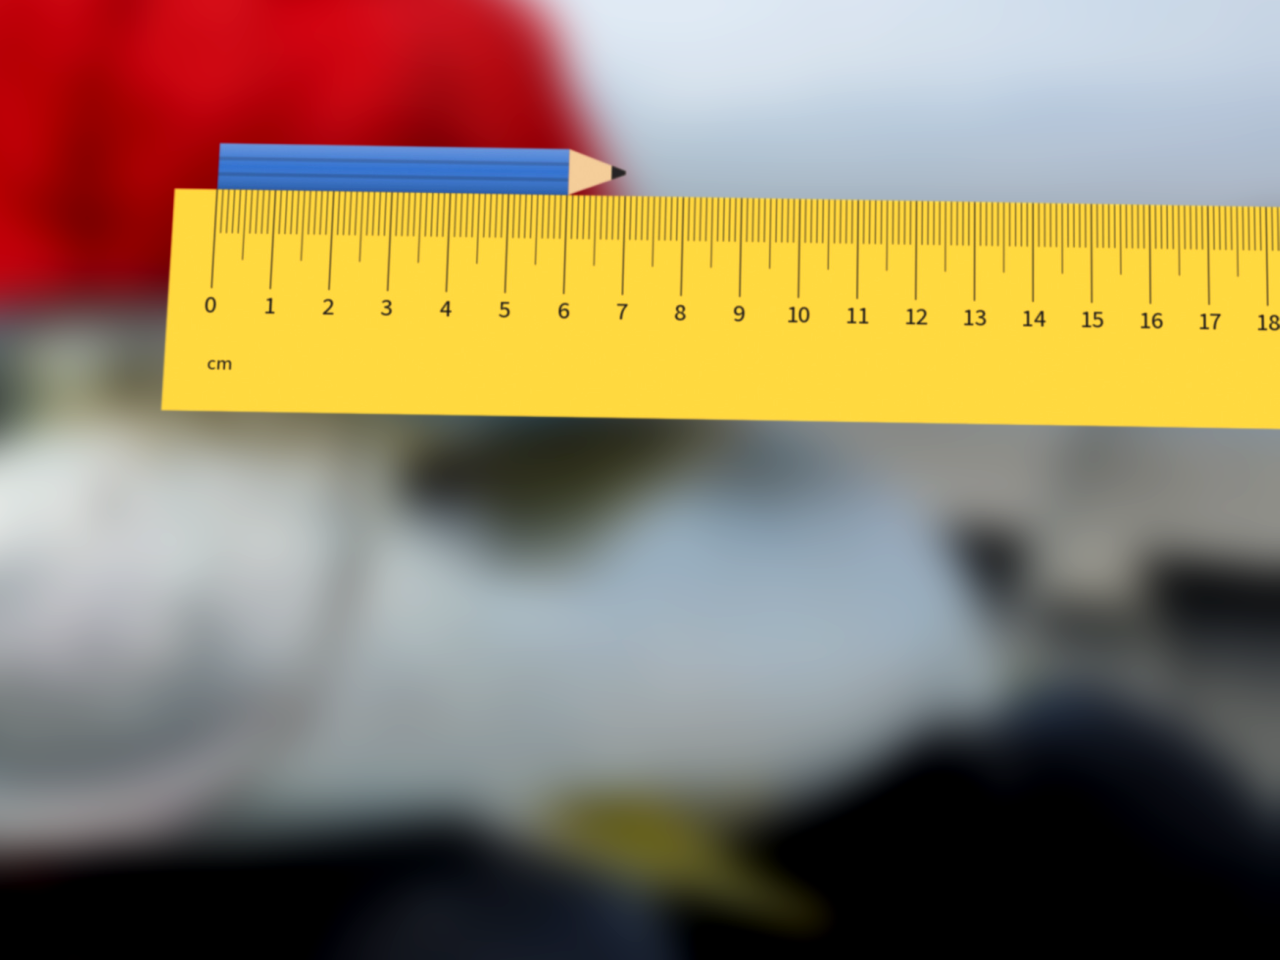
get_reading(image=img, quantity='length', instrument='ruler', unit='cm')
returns 7 cm
